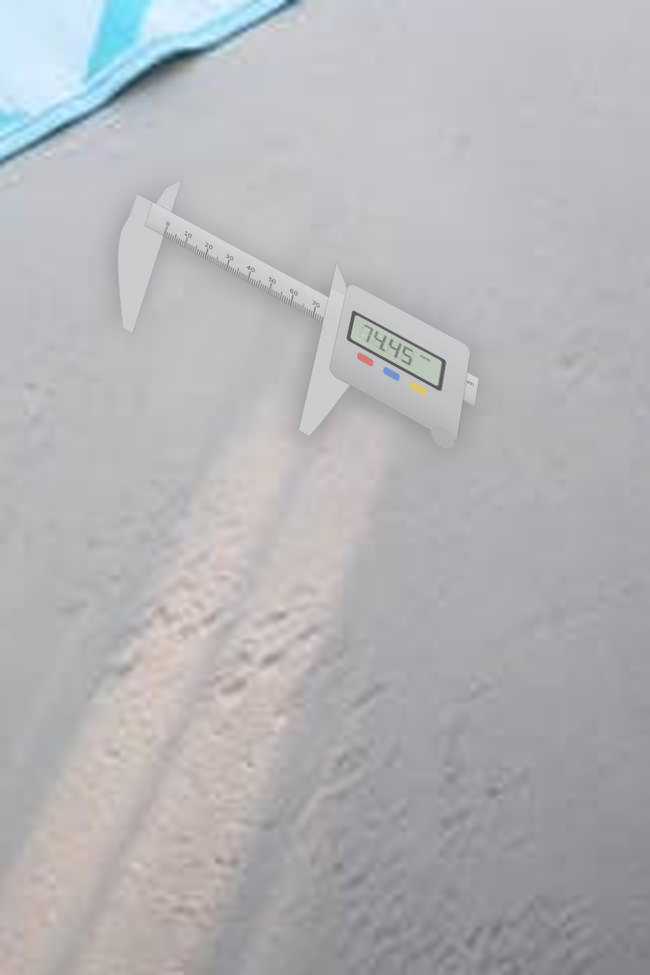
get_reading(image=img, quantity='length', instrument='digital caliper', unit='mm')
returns 74.45 mm
